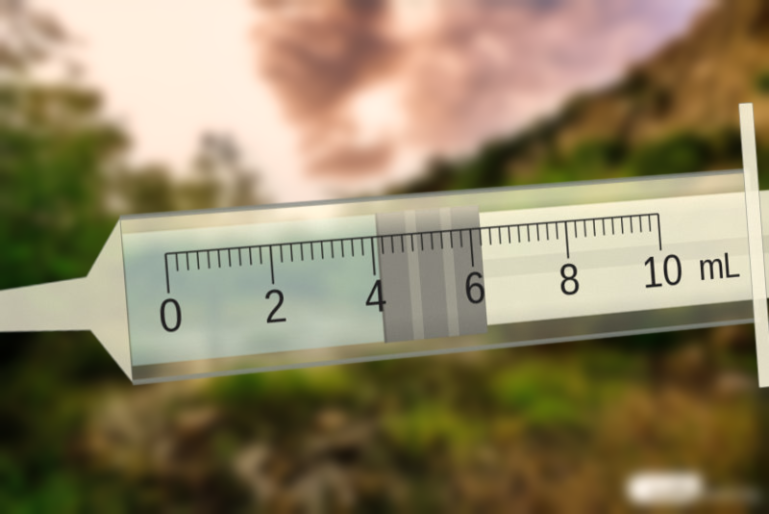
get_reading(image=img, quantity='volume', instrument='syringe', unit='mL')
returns 4.1 mL
